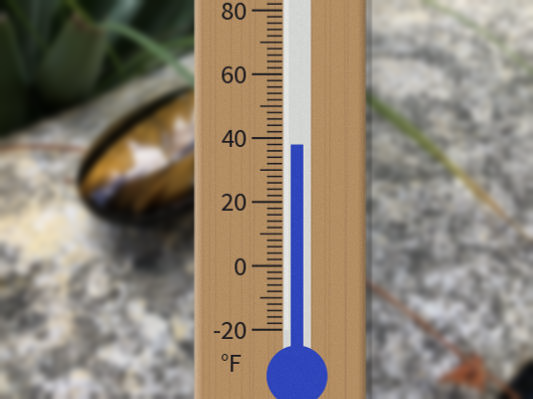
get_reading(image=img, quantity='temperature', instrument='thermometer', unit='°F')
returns 38 °F
